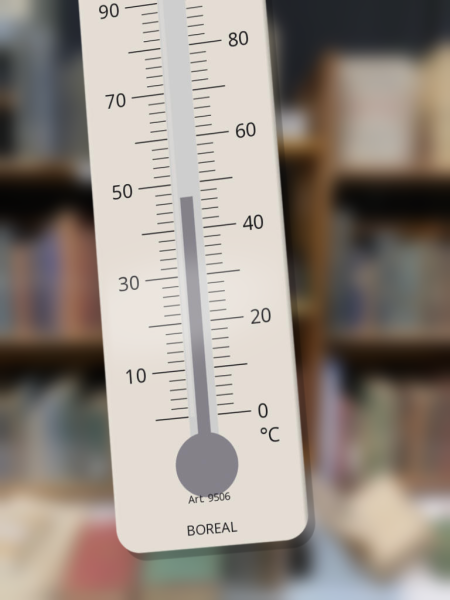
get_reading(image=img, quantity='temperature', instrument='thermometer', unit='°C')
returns 47 °C
